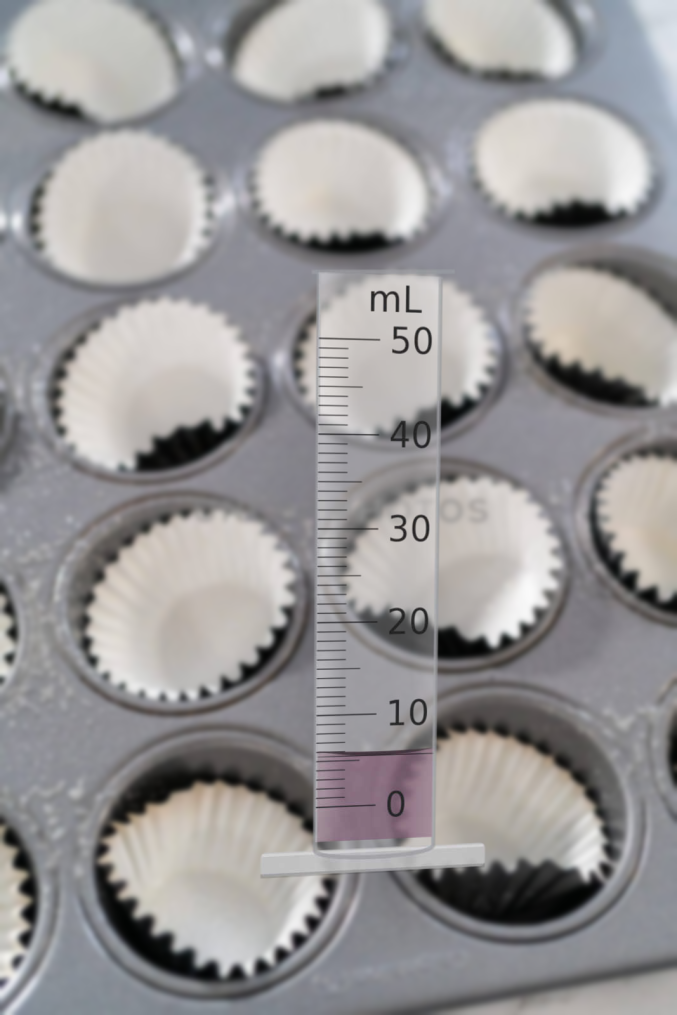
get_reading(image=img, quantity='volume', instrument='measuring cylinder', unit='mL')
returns 5.5 mL
